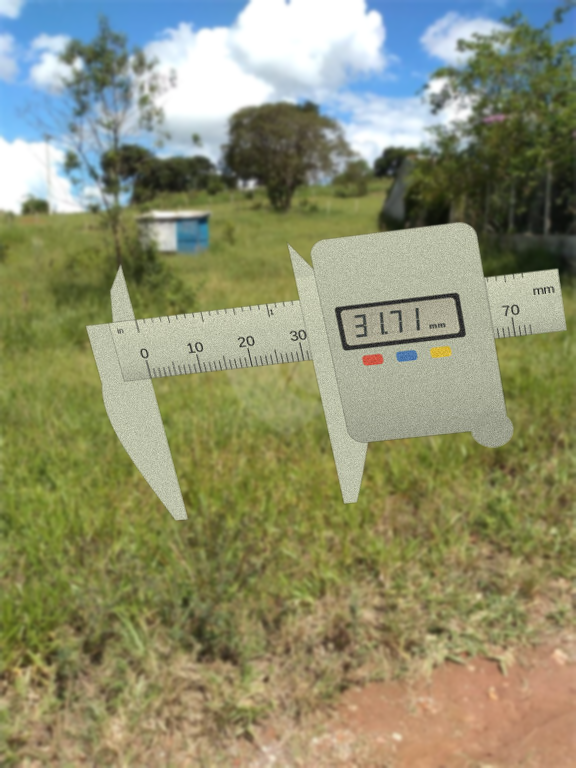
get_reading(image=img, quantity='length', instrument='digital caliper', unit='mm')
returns 31.71 mm
